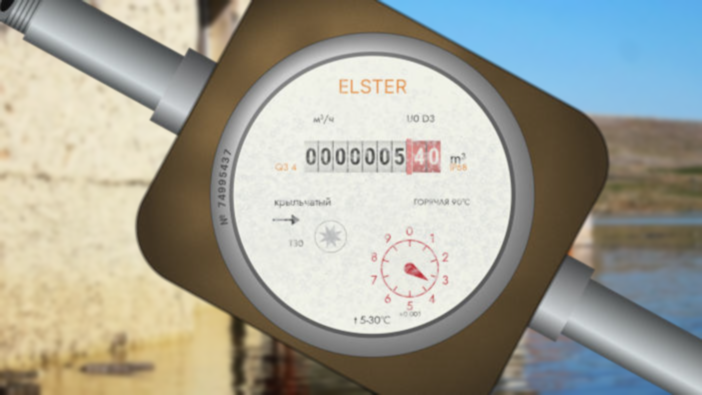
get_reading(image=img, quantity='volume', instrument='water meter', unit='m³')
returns 5.403 m³
